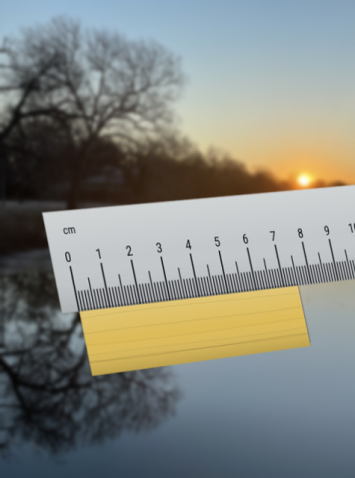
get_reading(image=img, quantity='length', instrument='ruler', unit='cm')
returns 7.5 cm
